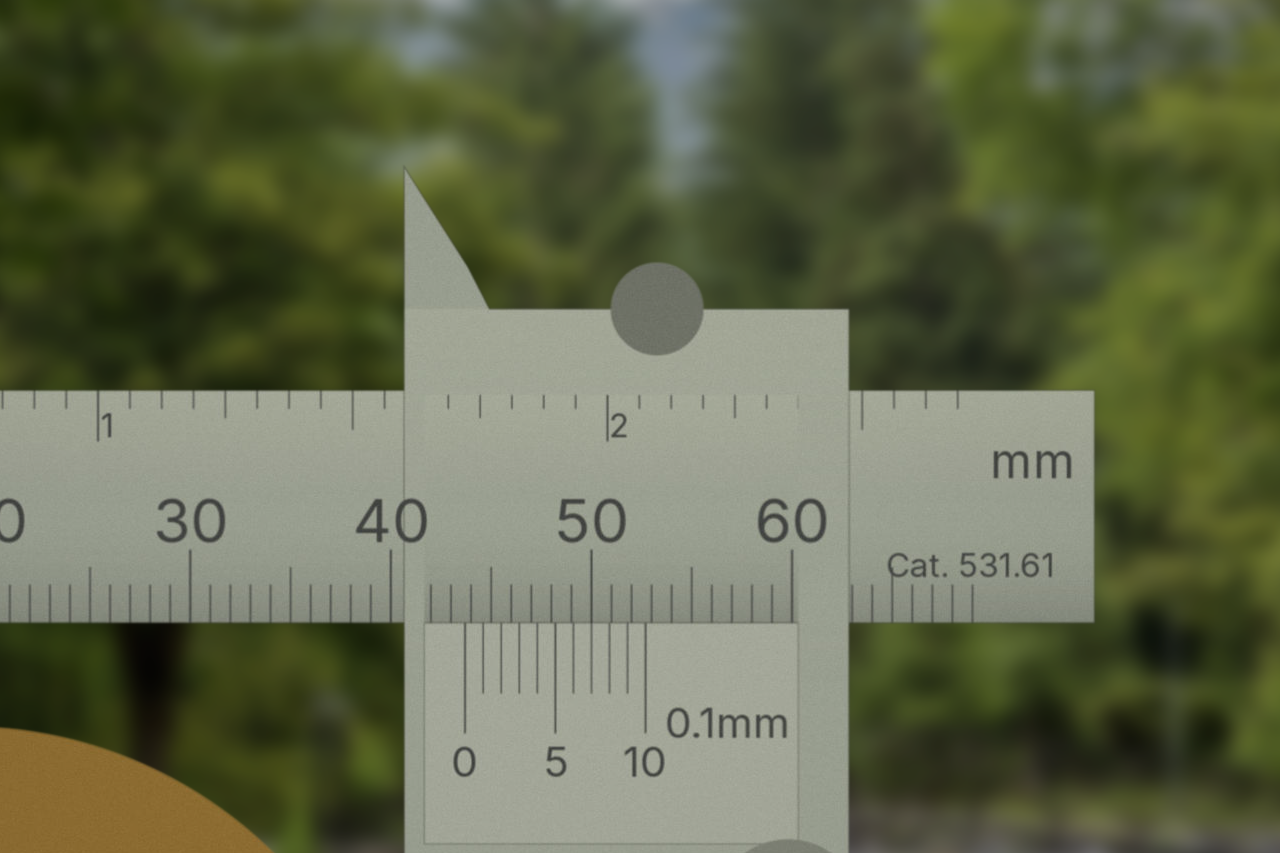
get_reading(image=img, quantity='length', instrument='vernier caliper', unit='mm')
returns 43.7 mm
